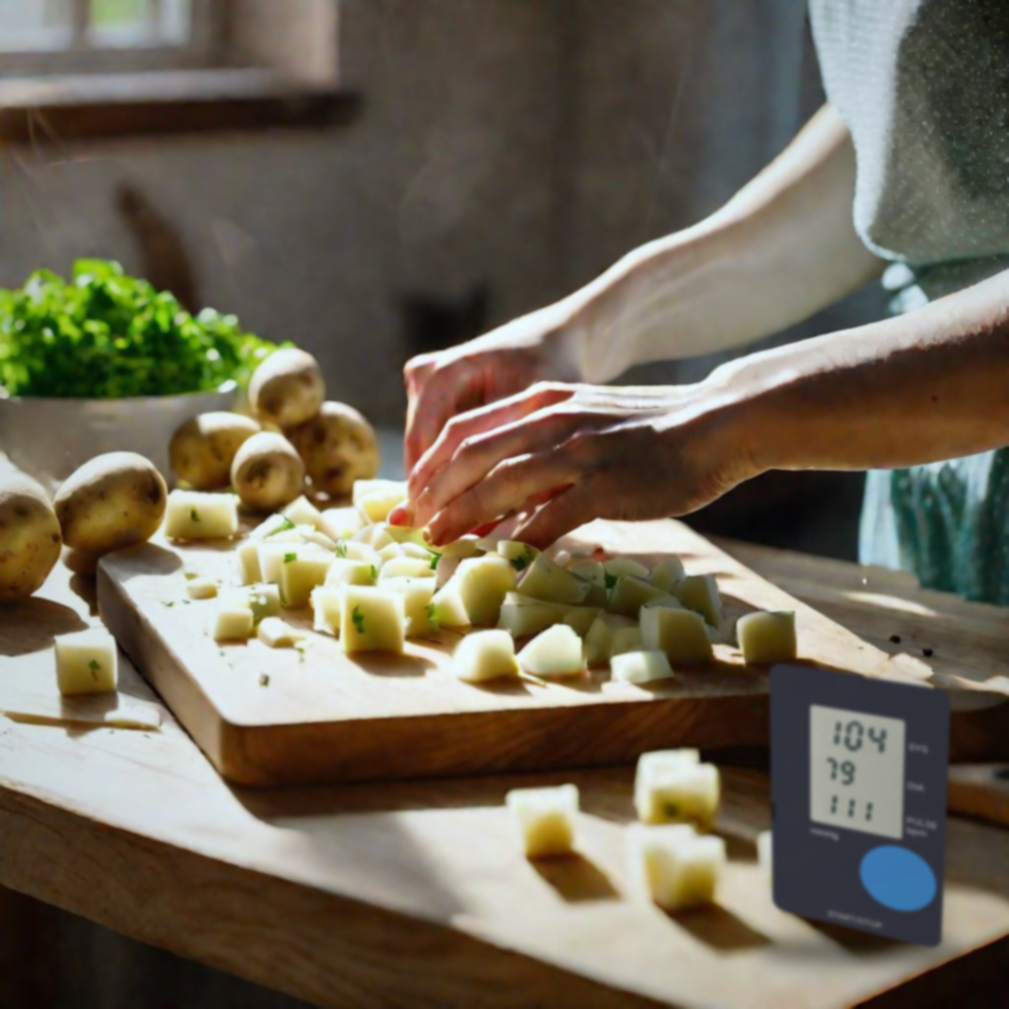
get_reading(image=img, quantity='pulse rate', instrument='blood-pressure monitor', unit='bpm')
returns 111 bpm
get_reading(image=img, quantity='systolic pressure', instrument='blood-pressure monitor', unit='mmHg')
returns 104 mmHg
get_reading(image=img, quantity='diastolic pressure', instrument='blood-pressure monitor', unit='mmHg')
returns 79 mmHg
